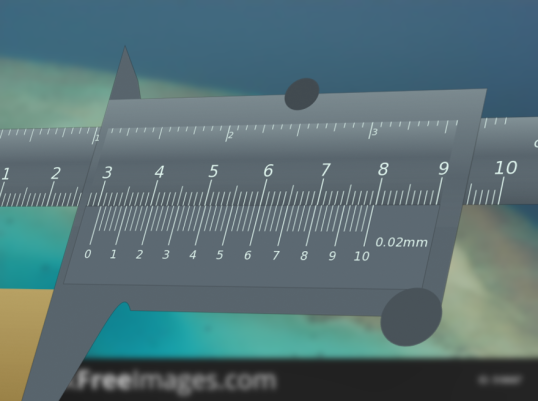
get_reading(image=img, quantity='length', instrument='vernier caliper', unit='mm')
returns 30.6 mm
